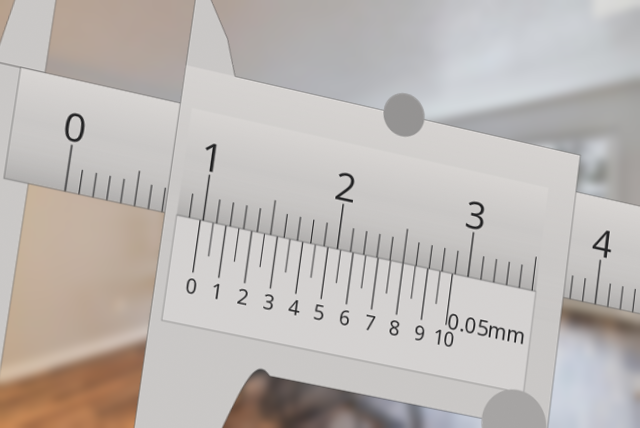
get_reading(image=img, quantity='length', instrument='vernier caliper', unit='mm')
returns 9.8 mm
